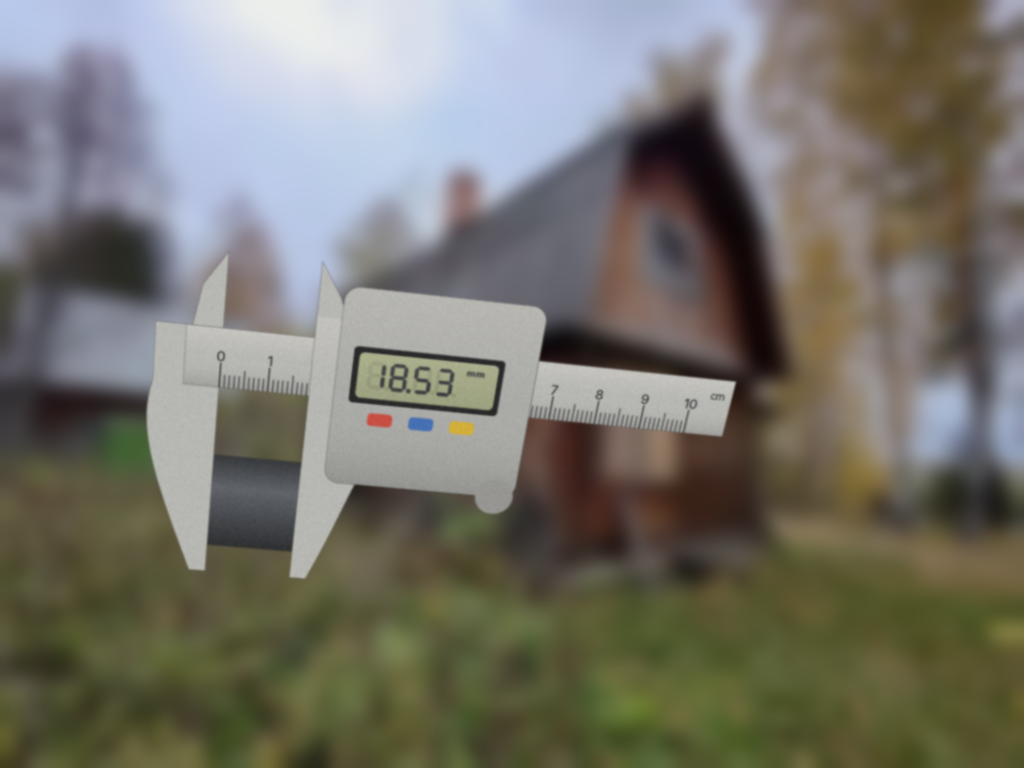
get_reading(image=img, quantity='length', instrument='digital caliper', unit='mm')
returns 18.53 mm
